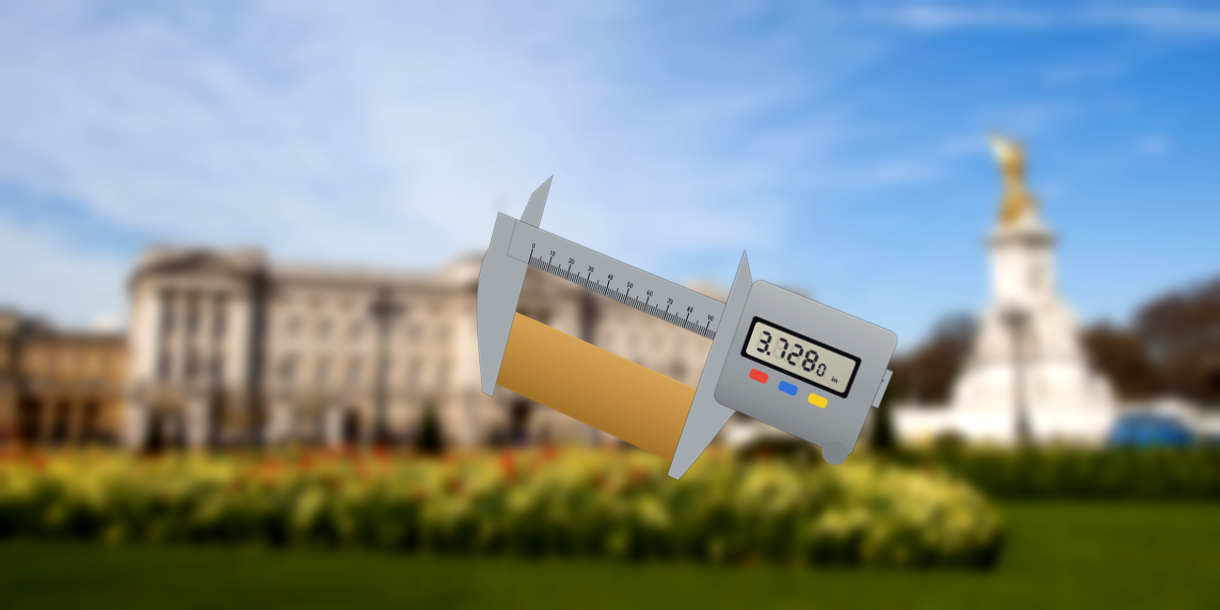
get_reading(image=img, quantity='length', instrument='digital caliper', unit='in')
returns 3.7280 in
